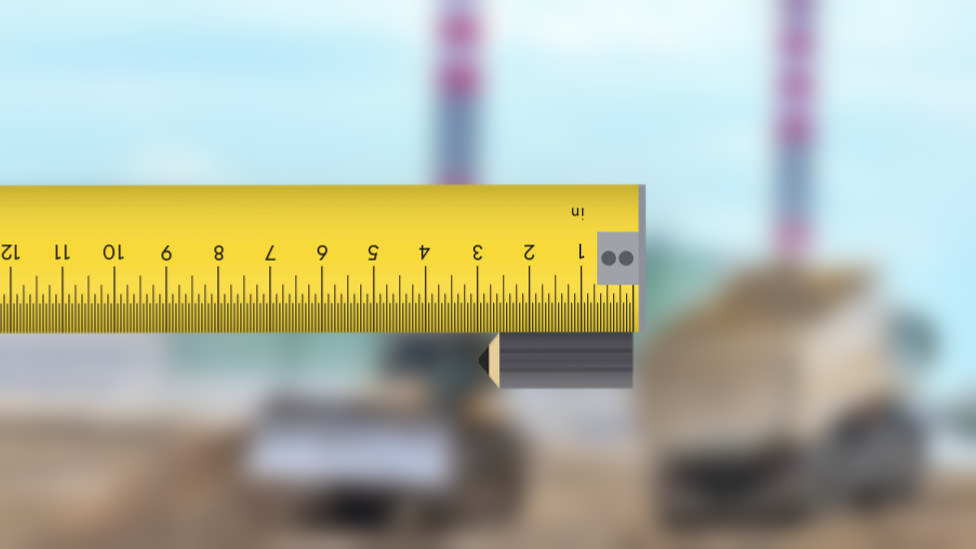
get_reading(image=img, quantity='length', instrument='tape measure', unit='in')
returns 3 in
